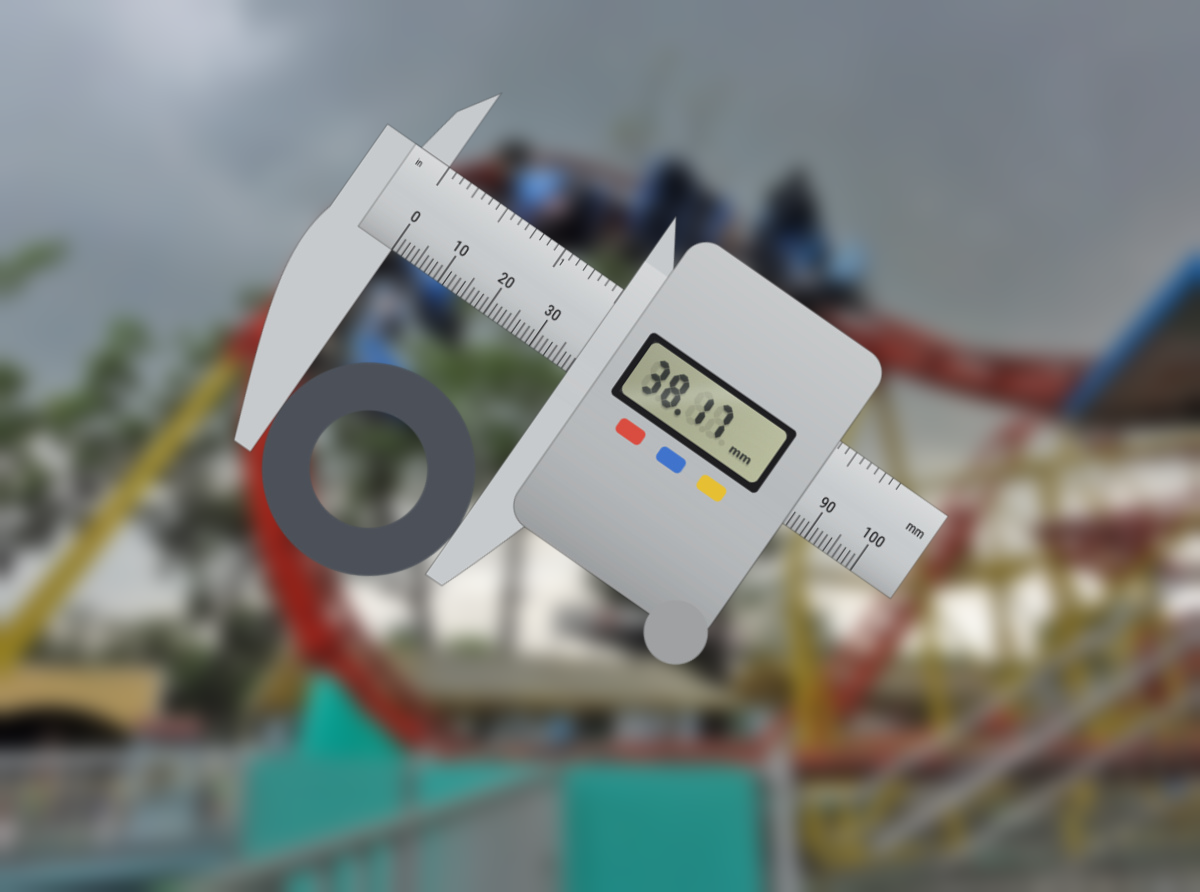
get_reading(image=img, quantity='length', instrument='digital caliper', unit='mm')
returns 38.17 mm
